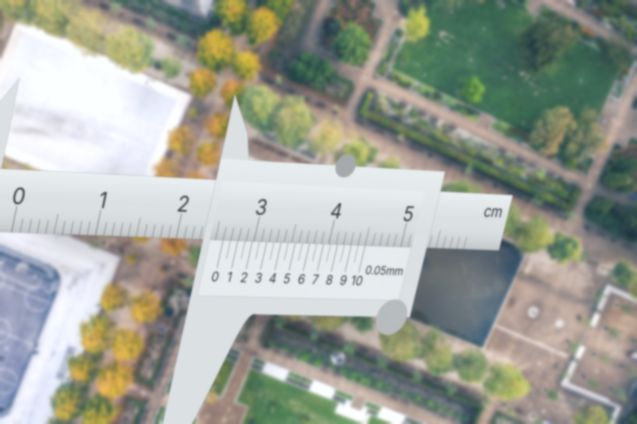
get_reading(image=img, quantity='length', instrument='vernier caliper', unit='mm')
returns 26.0 mm
